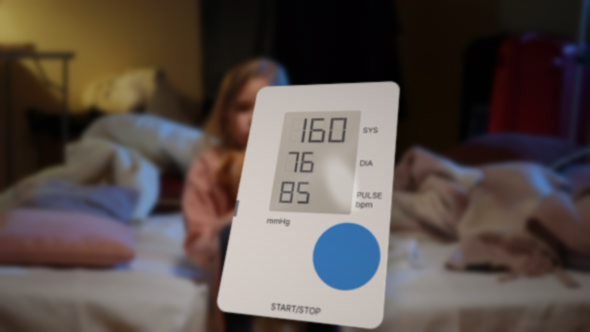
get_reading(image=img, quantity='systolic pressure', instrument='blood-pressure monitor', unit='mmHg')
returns 160 mmHg
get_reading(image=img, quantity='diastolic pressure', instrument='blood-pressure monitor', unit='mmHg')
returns 76 mmHg
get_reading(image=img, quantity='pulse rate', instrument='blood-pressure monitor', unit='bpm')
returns 85 bpm
